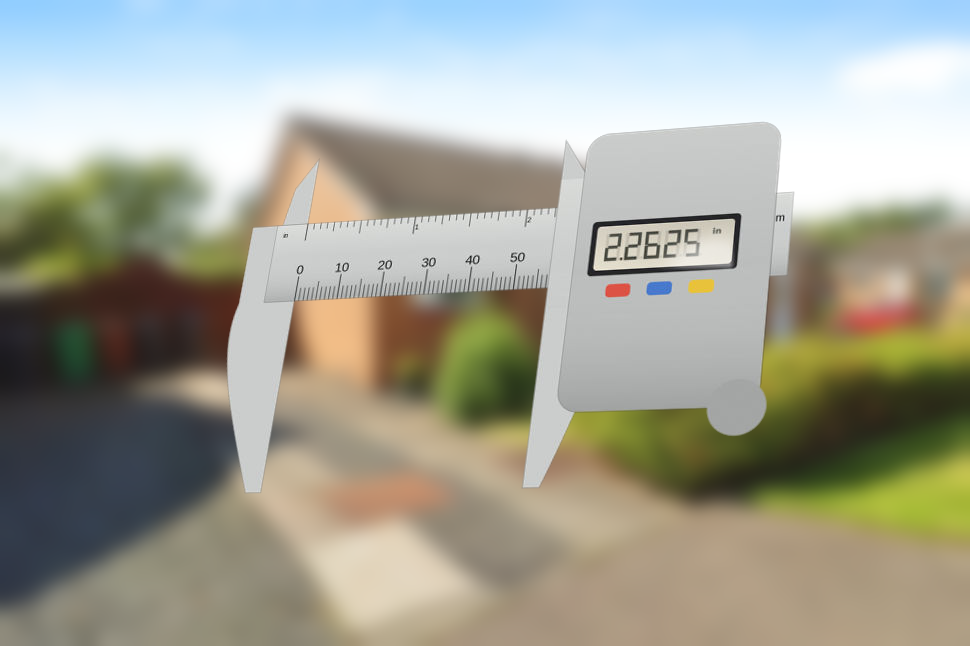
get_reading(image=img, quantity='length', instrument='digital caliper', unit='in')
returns 2.2625 in
